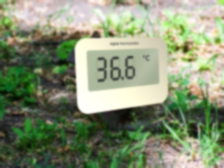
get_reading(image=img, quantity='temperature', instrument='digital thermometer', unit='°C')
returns 36.6 °C
